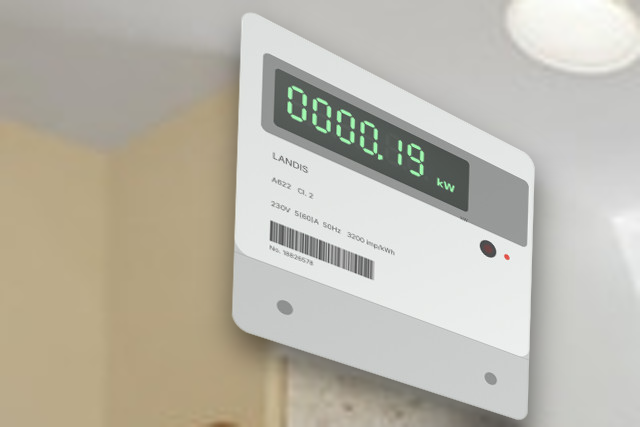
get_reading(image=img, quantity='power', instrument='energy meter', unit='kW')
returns 0.19 kW
